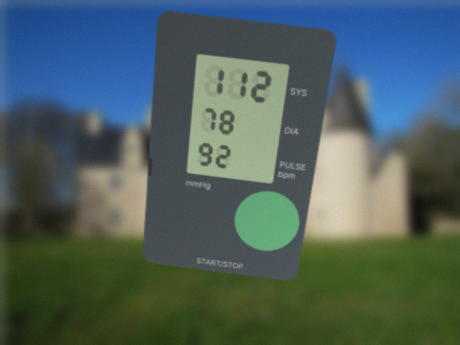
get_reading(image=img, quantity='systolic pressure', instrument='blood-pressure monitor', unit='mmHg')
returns 112 mmHg
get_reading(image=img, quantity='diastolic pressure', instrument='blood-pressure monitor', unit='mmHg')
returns 78 mmHg
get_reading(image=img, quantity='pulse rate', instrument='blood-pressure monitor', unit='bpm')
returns 92 bpm
